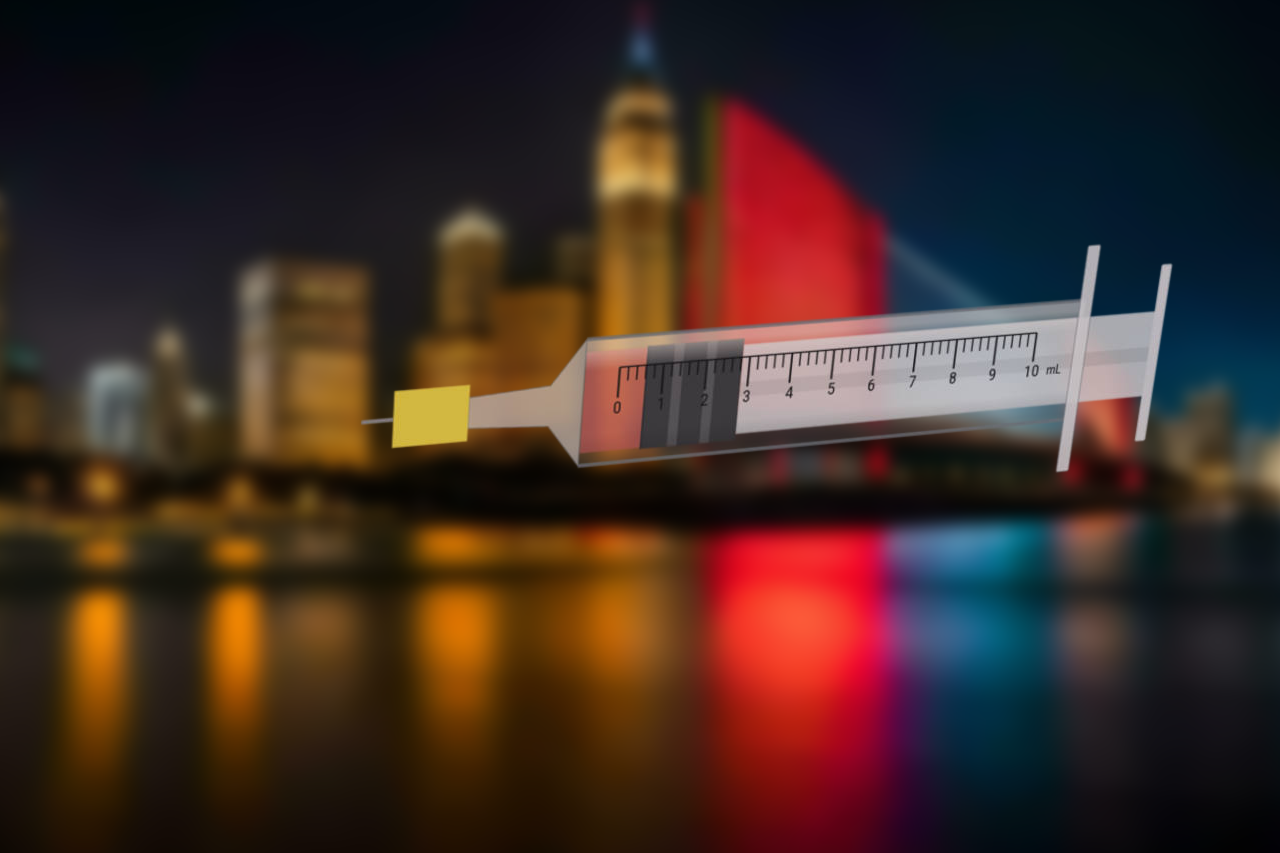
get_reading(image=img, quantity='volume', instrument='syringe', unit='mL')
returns 0.6 mL
